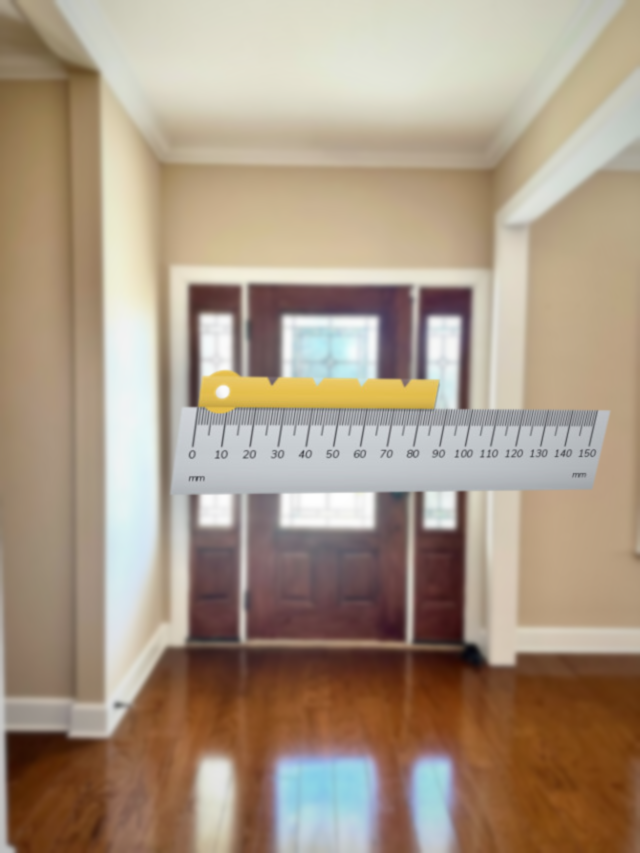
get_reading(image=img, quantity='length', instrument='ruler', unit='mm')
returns 85 mm
